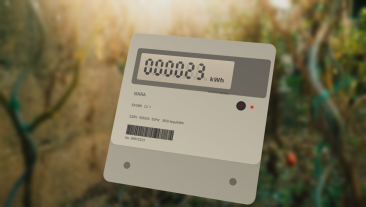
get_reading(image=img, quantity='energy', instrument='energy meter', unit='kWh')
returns 23 kWh
